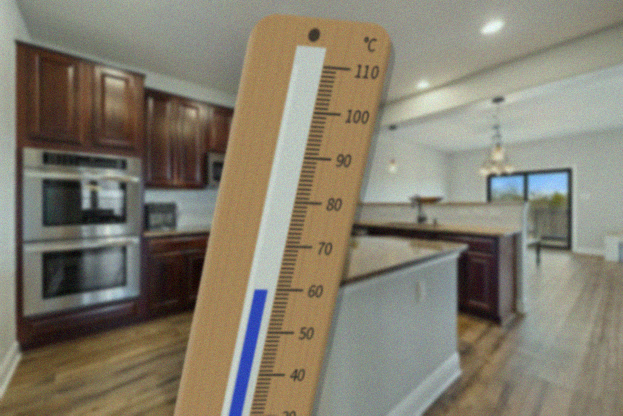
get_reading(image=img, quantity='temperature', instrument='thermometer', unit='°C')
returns 60 °C
